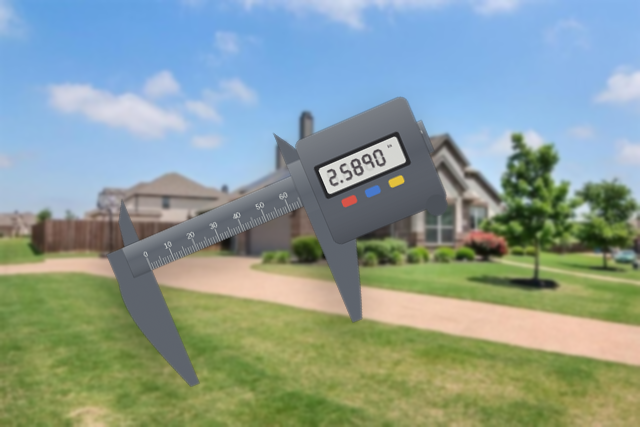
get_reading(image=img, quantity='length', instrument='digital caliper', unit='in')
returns 2.5890 in
